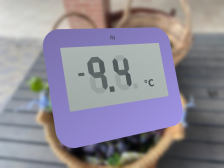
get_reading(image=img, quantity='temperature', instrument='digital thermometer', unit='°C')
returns -9.4 °C
